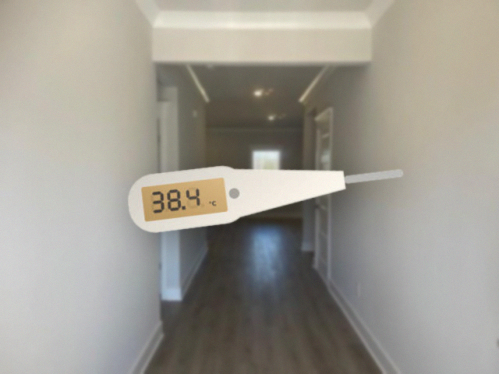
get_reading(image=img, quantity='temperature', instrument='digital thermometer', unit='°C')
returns 38.4 °C
